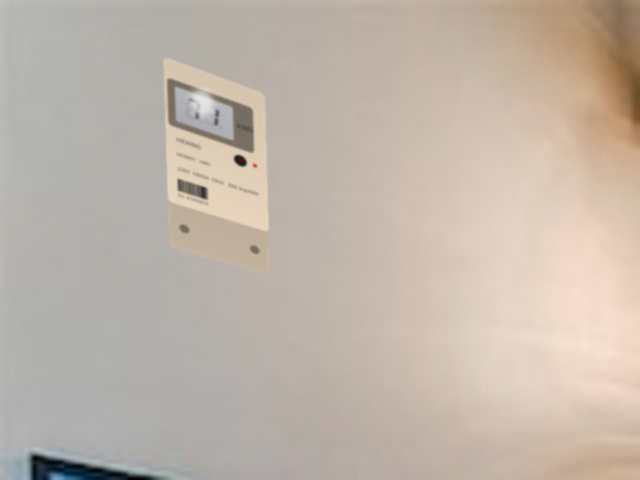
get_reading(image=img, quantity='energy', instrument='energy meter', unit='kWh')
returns 71 kWh
